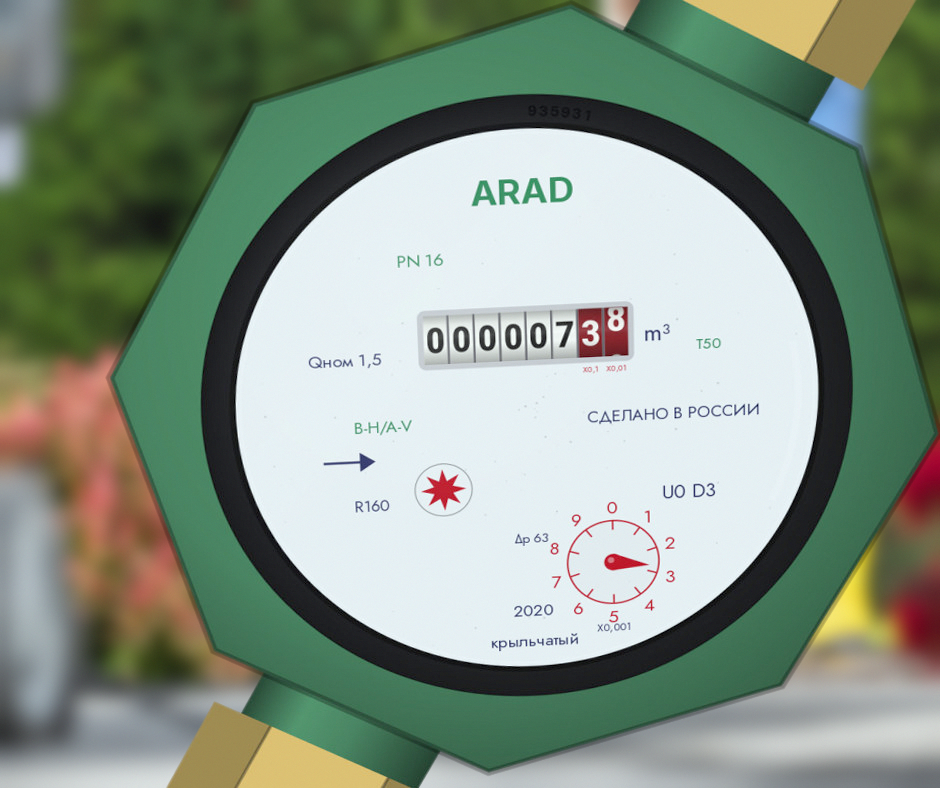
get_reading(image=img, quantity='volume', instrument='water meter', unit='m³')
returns 7.382 m³
